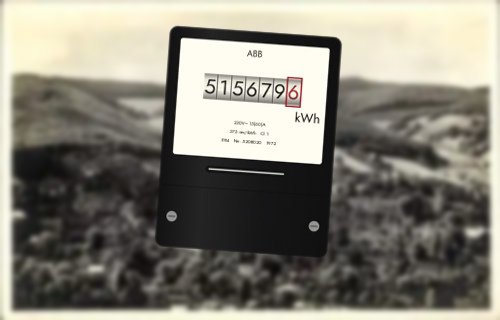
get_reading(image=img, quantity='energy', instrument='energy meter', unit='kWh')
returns 515679.6 kWh
